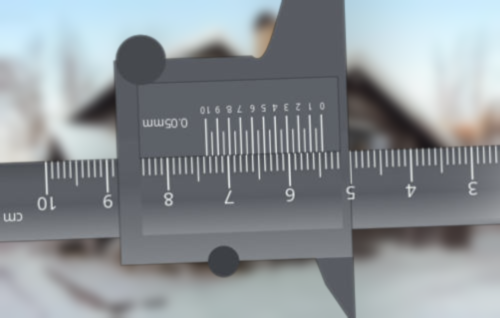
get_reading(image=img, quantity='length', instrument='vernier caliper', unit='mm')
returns 54.5 mm
